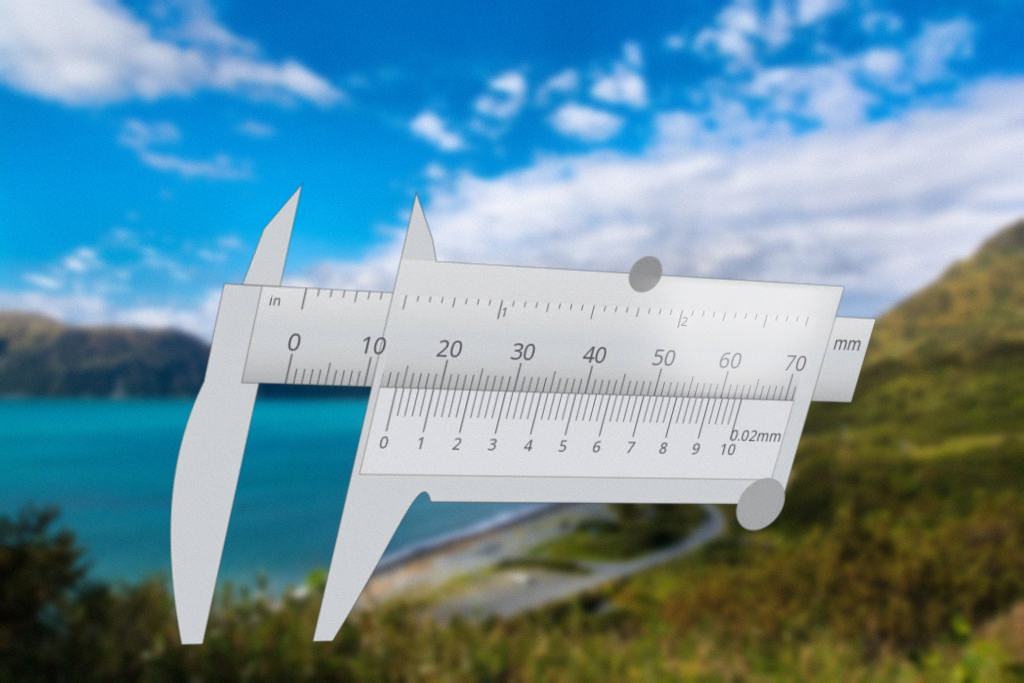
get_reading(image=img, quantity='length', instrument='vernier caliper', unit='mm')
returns 14.2 mm
